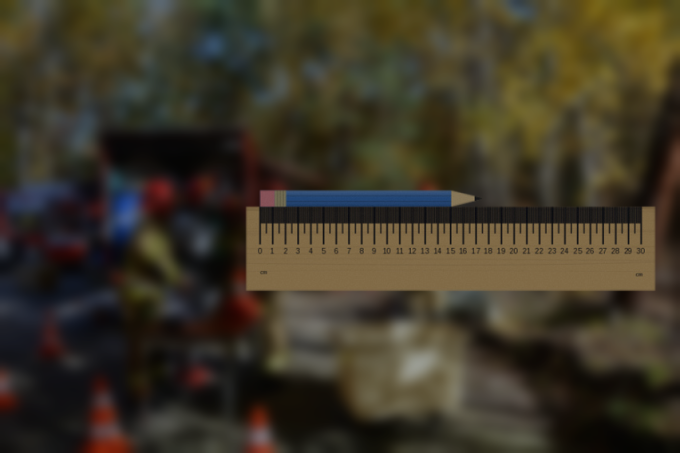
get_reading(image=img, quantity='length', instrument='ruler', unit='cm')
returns 17.5 cm
